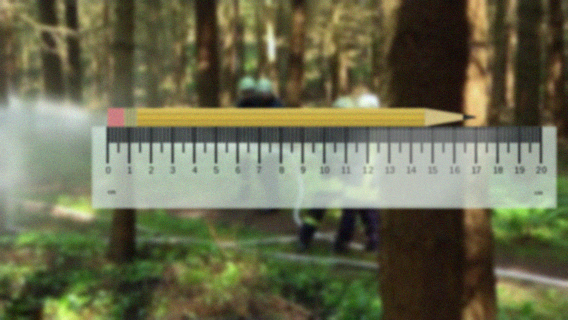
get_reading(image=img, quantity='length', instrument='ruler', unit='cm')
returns 17 cm
